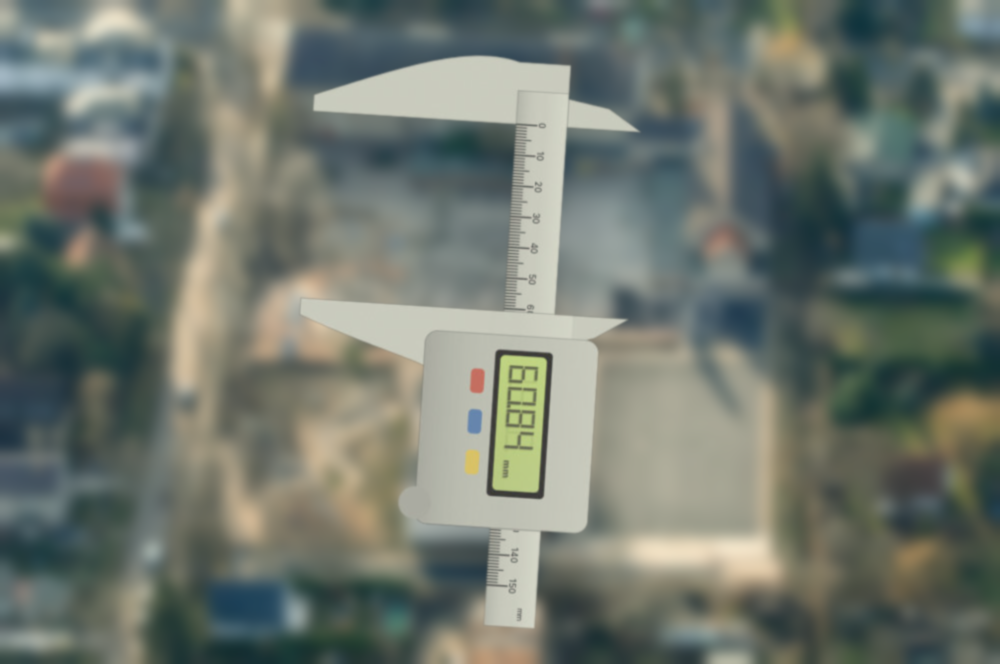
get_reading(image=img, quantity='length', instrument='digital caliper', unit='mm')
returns 60.84 mm
